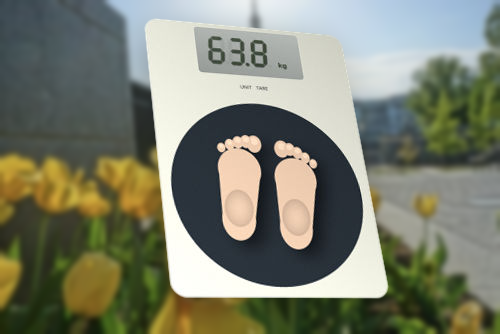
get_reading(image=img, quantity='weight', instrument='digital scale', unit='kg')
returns 63.8 kg
